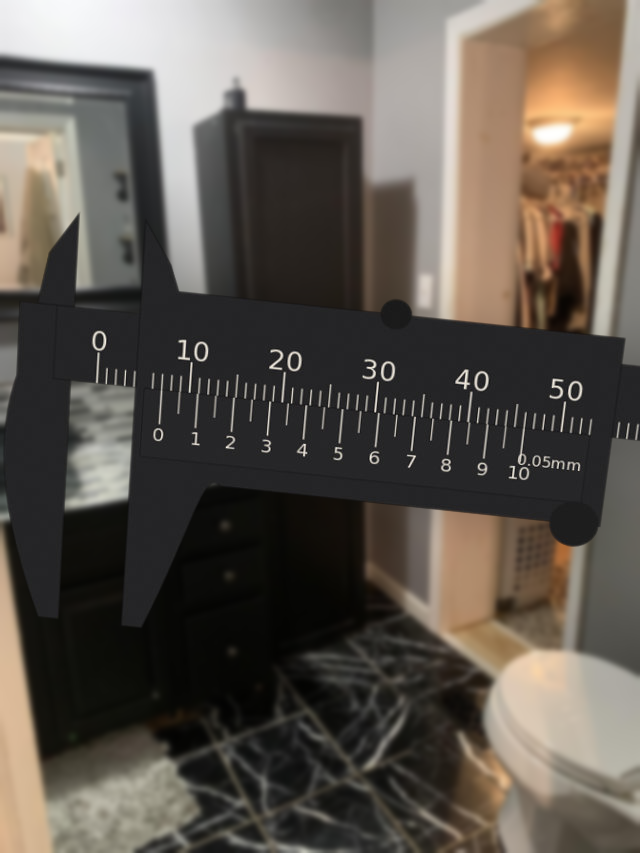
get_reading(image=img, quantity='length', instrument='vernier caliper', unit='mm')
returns 7.0 mm
